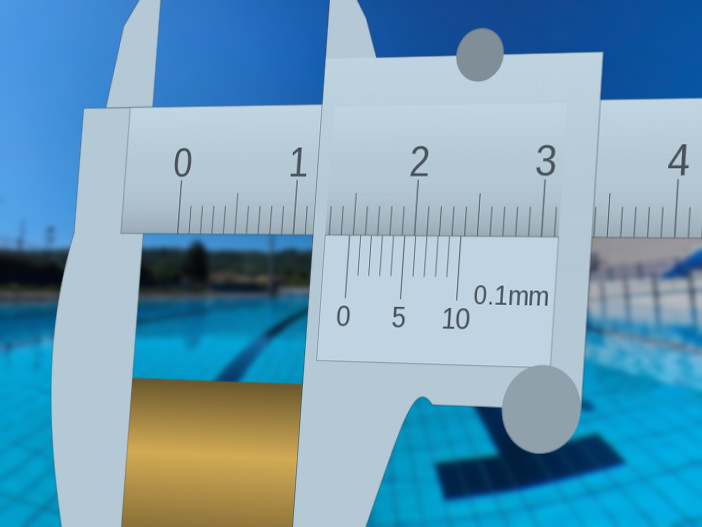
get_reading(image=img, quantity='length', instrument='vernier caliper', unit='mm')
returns 14.7 mm
